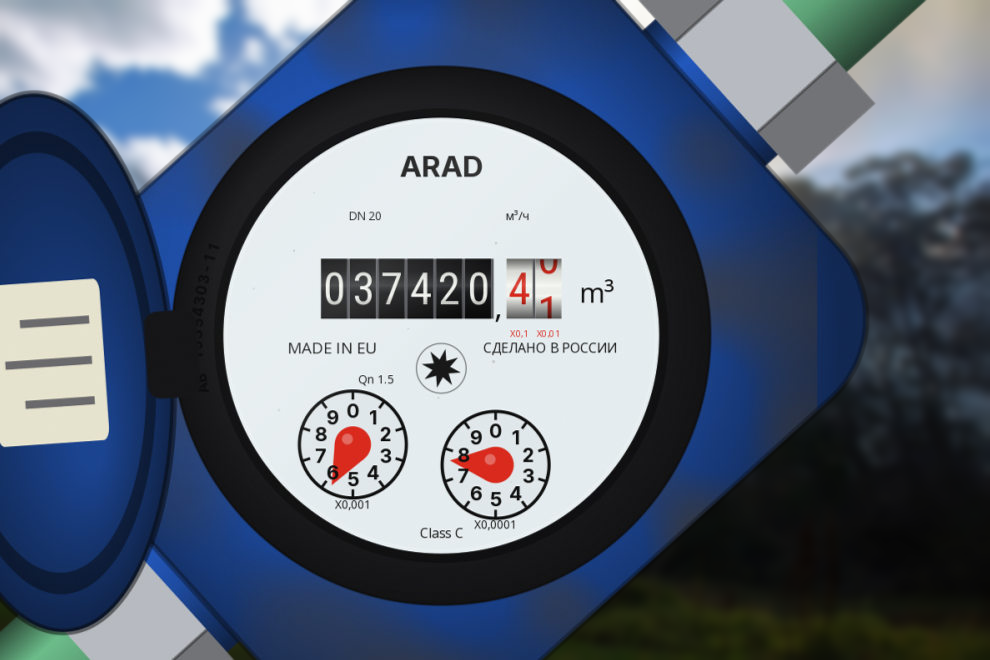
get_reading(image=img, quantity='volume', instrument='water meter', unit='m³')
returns 37420.4057 m³
